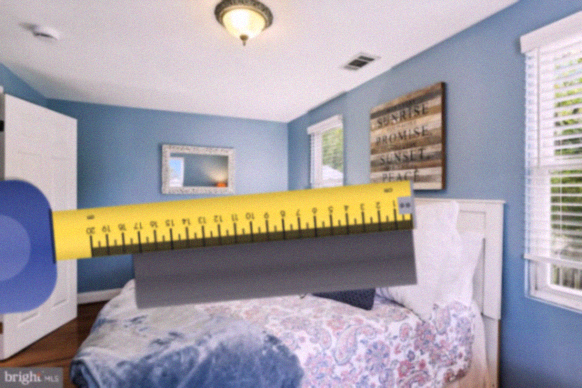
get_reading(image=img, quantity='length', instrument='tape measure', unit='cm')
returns 17.5 cm
